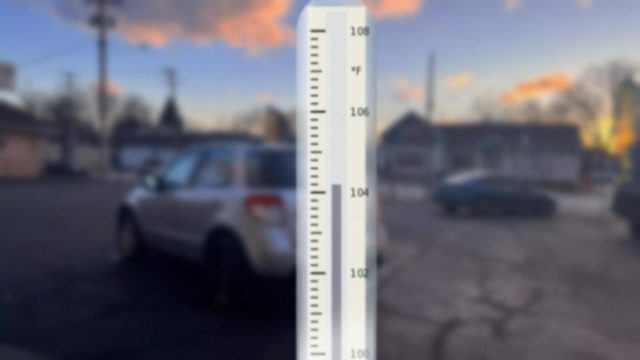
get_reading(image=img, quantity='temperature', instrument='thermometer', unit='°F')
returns 104.2 °F
